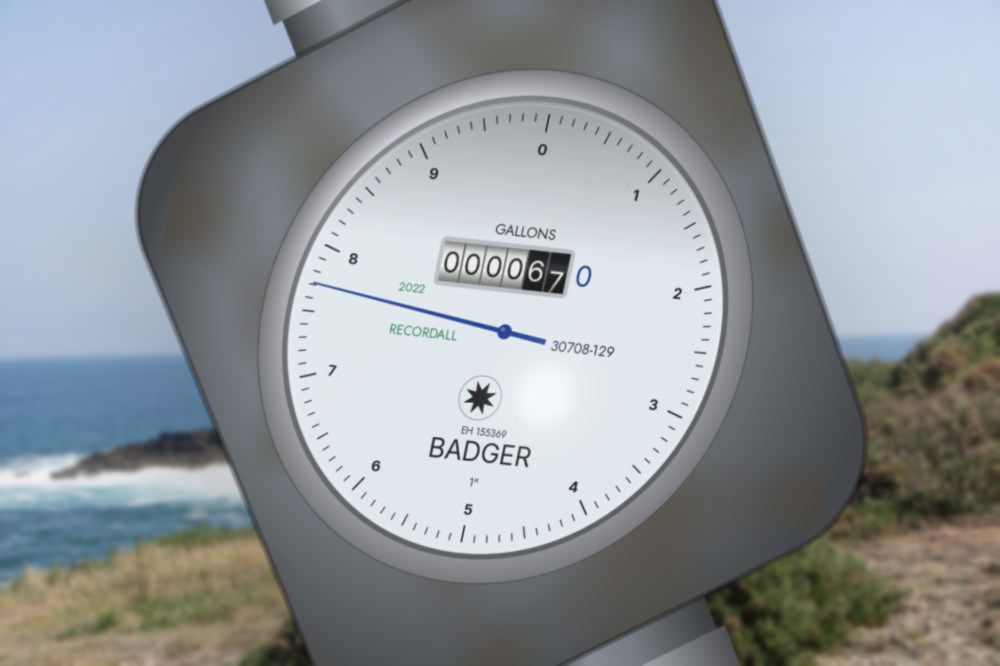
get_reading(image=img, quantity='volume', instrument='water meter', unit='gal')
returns 667.7 gal
